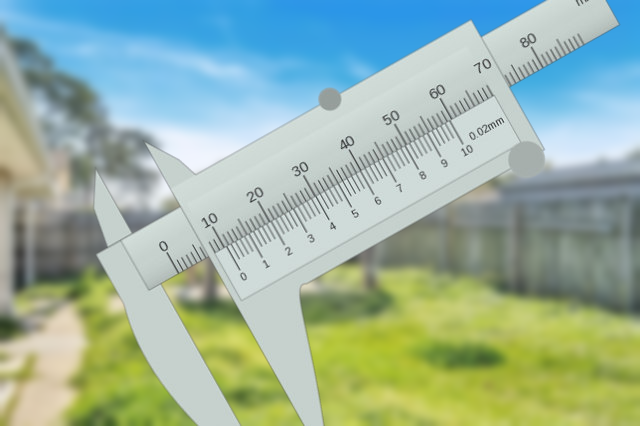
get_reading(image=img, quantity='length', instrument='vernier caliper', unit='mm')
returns 10.5 mm
